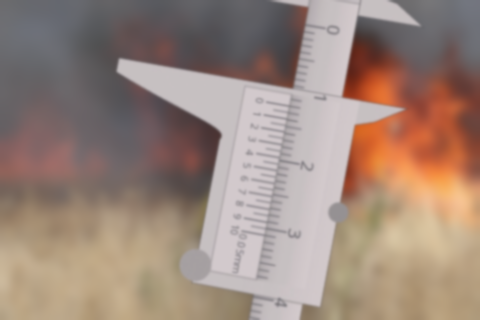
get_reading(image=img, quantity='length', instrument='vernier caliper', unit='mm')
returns 12.0 mm
